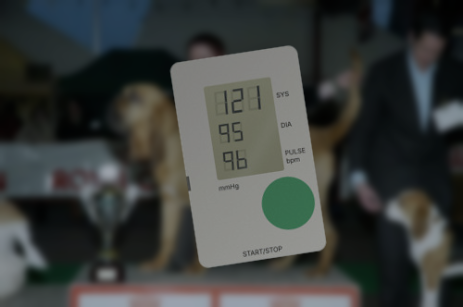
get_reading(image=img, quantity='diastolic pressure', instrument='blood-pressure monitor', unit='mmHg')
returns 95 mmHg
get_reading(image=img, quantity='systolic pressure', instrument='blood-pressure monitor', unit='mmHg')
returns 121 mmHg
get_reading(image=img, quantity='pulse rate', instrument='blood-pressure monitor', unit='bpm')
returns 96 bpm
